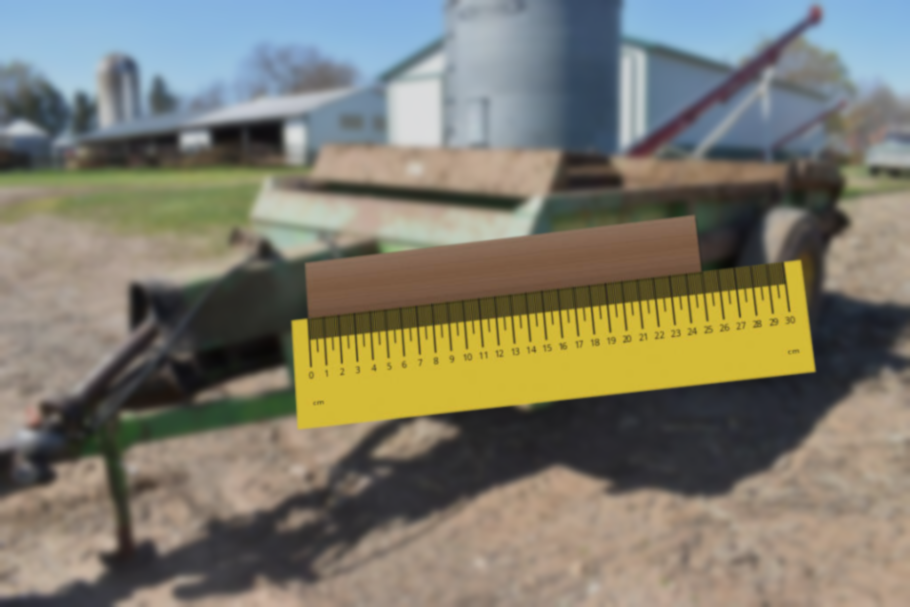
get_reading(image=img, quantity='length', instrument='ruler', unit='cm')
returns 25 cm
